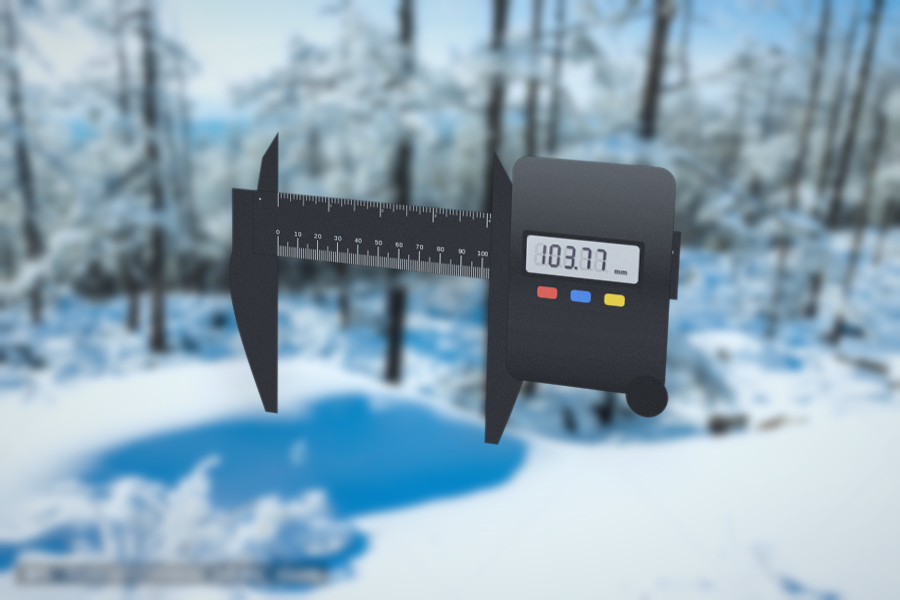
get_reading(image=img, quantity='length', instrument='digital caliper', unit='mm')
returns 103.77 mm
